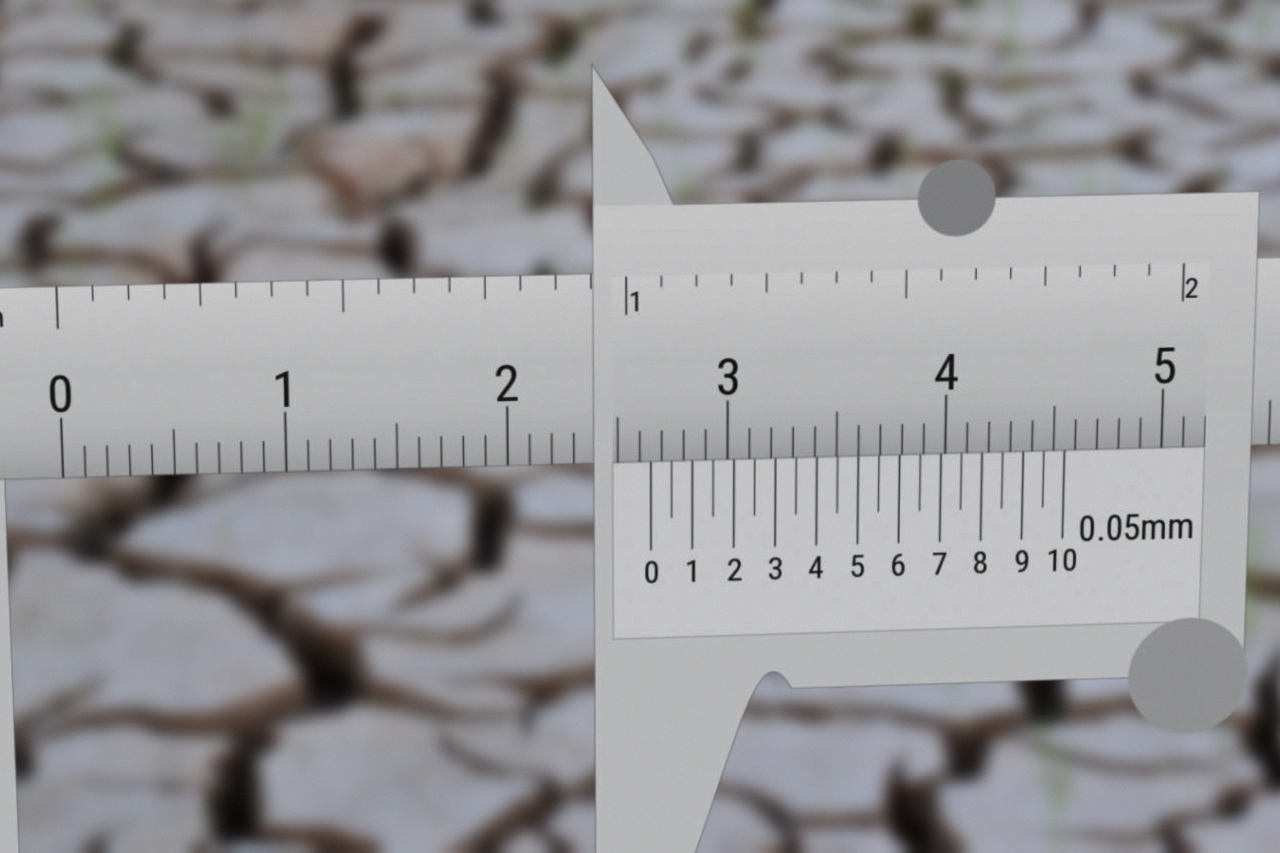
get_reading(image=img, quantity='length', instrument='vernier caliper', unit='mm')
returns 26.5 mm
